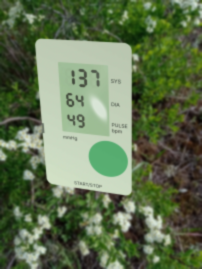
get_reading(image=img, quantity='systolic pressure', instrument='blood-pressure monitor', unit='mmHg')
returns 137 mmHg
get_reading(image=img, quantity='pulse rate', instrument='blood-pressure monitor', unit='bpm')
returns 49 bpm
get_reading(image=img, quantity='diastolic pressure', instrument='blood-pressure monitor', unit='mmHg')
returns 64 mmHg
